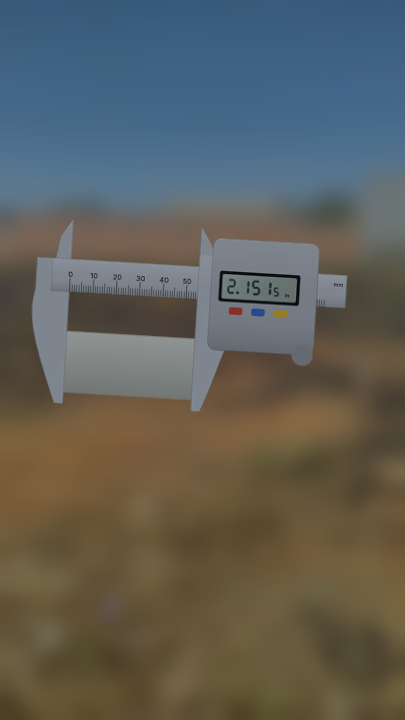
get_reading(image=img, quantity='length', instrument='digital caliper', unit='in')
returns 2.1515 in
